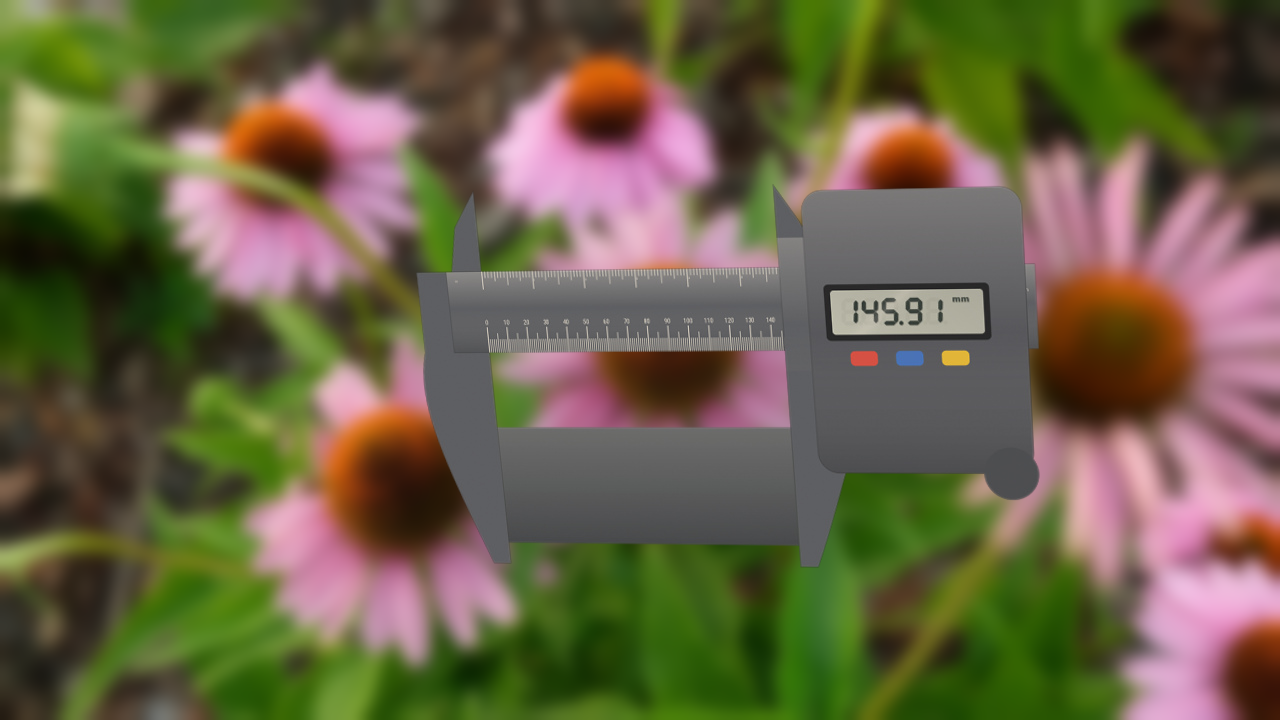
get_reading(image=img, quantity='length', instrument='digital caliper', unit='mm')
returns 145.91 mm
